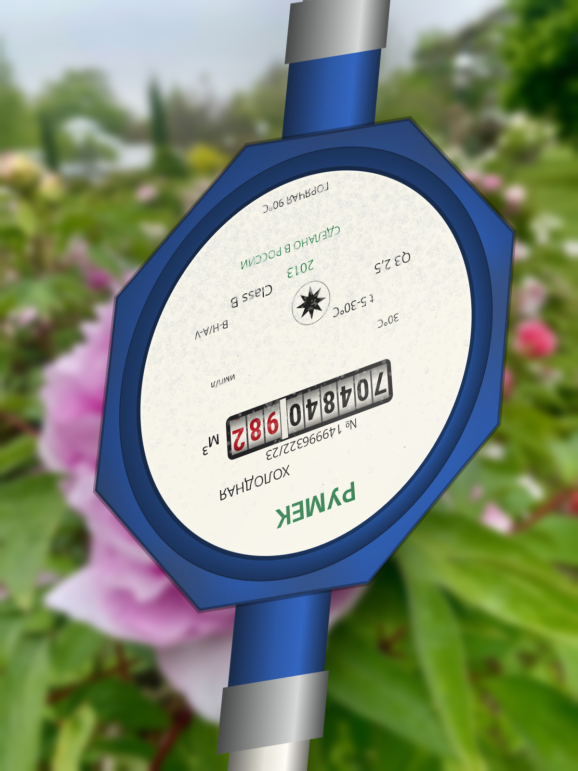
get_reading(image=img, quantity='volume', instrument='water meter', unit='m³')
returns 704840.982 m³
